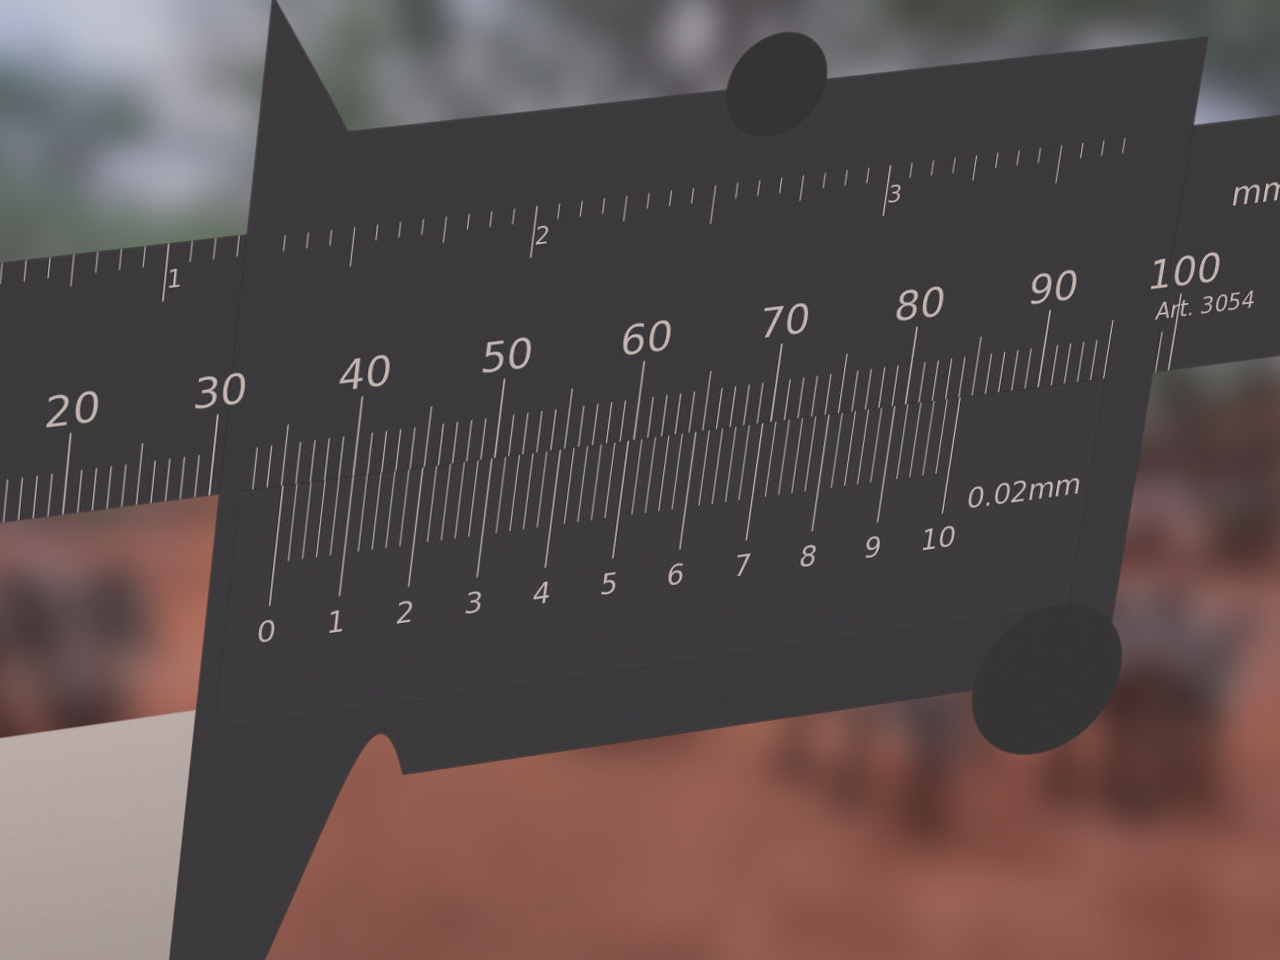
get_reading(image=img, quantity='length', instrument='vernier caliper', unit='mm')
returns 35.1 mm
